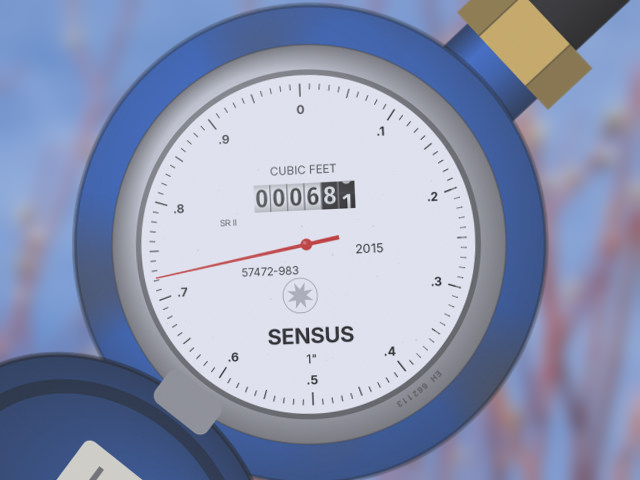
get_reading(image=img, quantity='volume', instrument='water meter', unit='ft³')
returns 680.72 ft³
